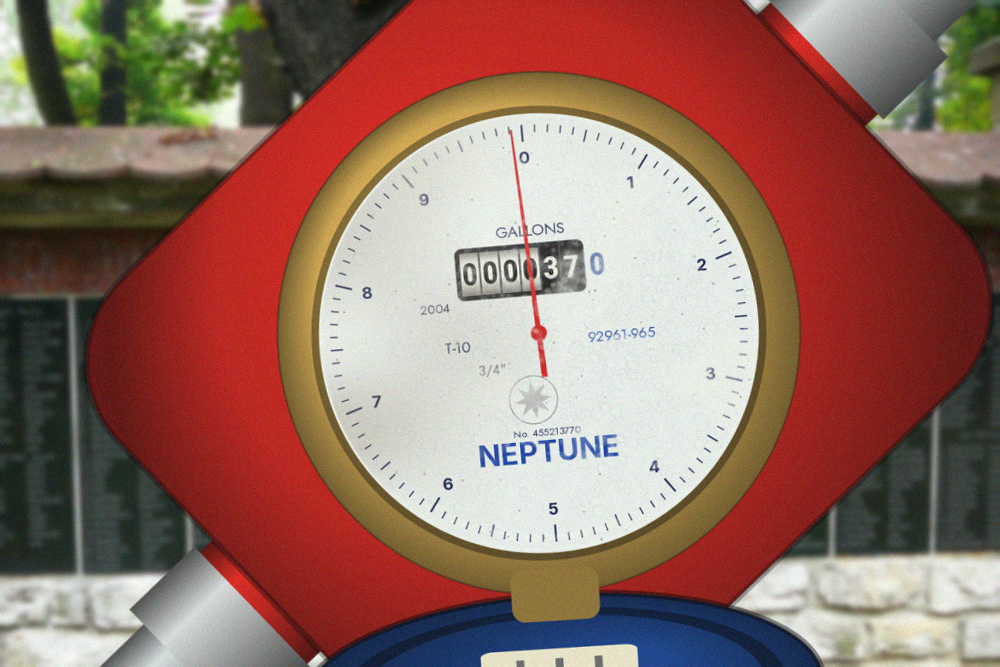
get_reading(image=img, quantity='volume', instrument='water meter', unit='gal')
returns 369.9 gal
